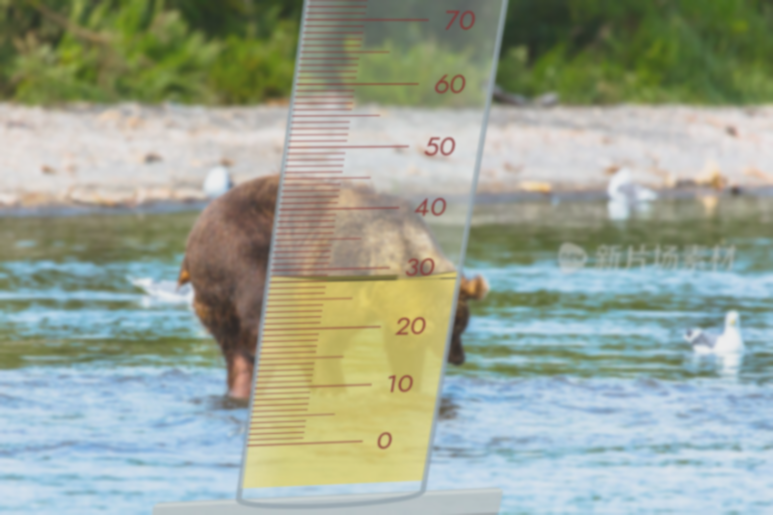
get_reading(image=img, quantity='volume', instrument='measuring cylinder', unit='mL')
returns 28 mL
